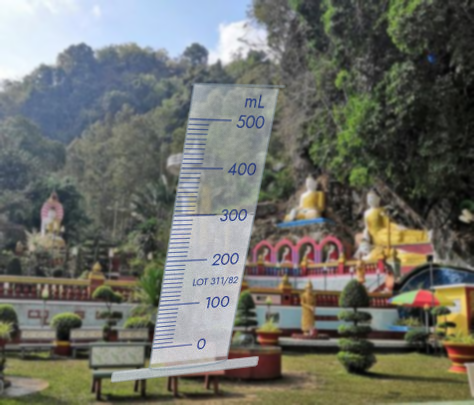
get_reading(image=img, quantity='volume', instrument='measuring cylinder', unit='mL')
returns 300 mL
